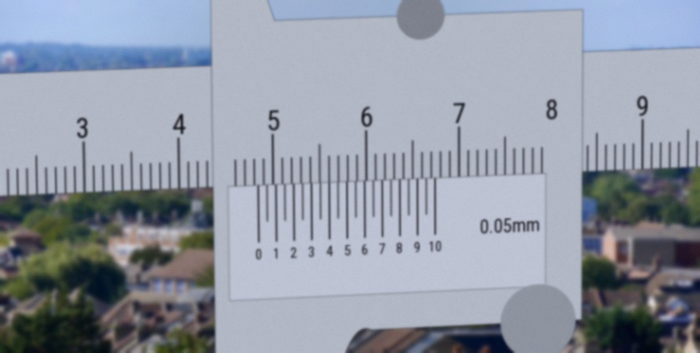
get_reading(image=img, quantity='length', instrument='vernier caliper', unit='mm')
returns 48.4 mm
